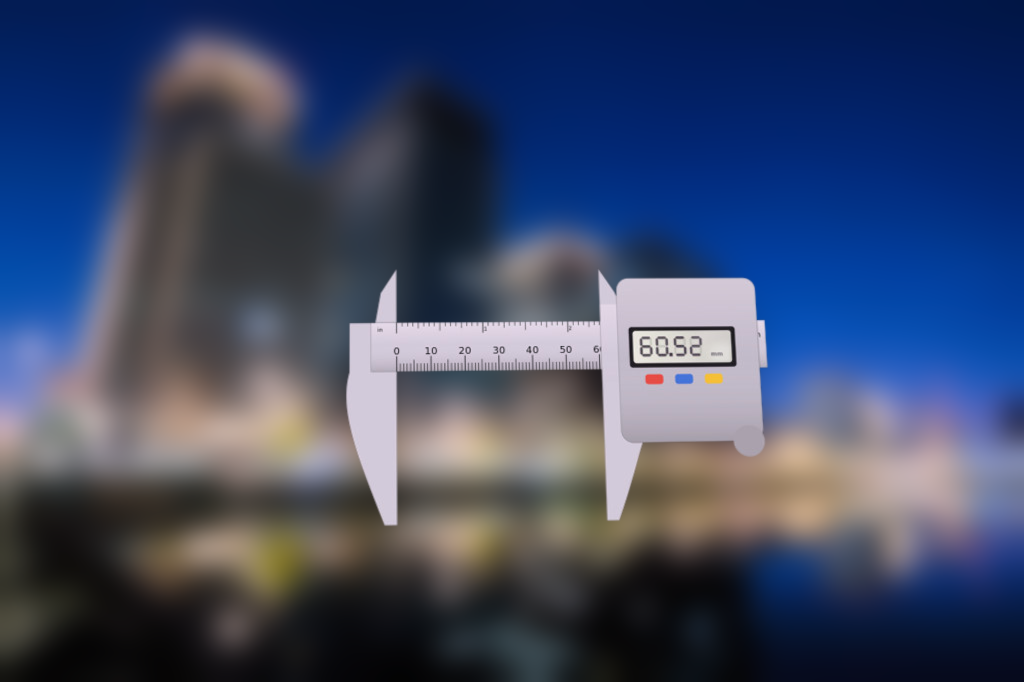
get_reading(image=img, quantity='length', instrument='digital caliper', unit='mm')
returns 60.52 mm
